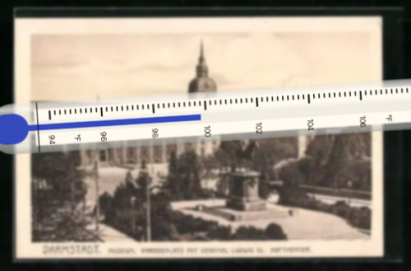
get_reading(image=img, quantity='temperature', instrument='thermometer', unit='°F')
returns 99.8 °F
